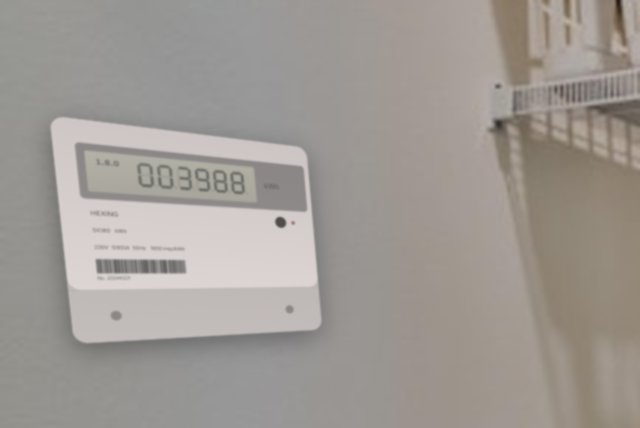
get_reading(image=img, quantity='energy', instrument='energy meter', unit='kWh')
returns 3988 kWh
